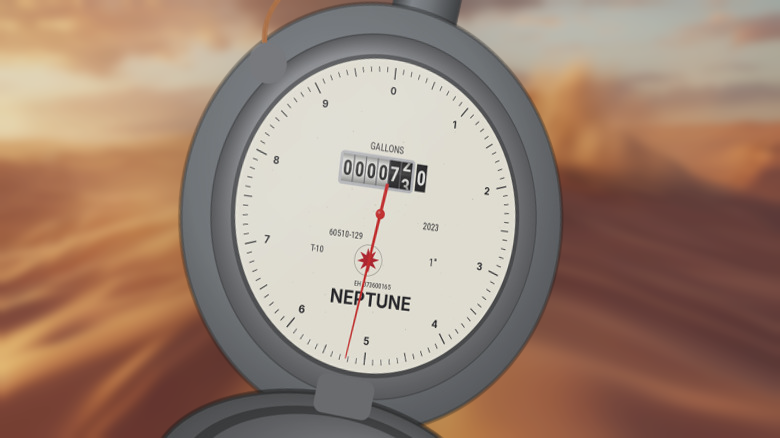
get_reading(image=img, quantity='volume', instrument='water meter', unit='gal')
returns 725.2 gal
